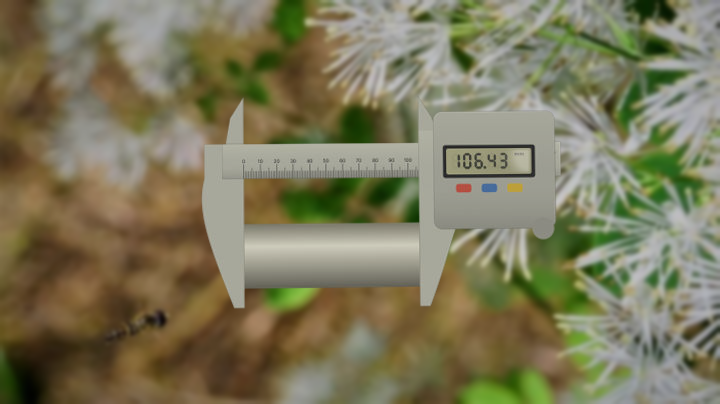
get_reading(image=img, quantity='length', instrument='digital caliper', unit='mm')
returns 106.43 mm
